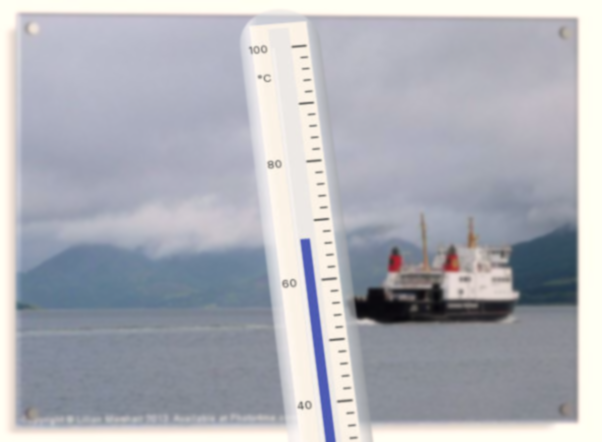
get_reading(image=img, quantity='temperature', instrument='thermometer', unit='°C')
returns 67 °C
